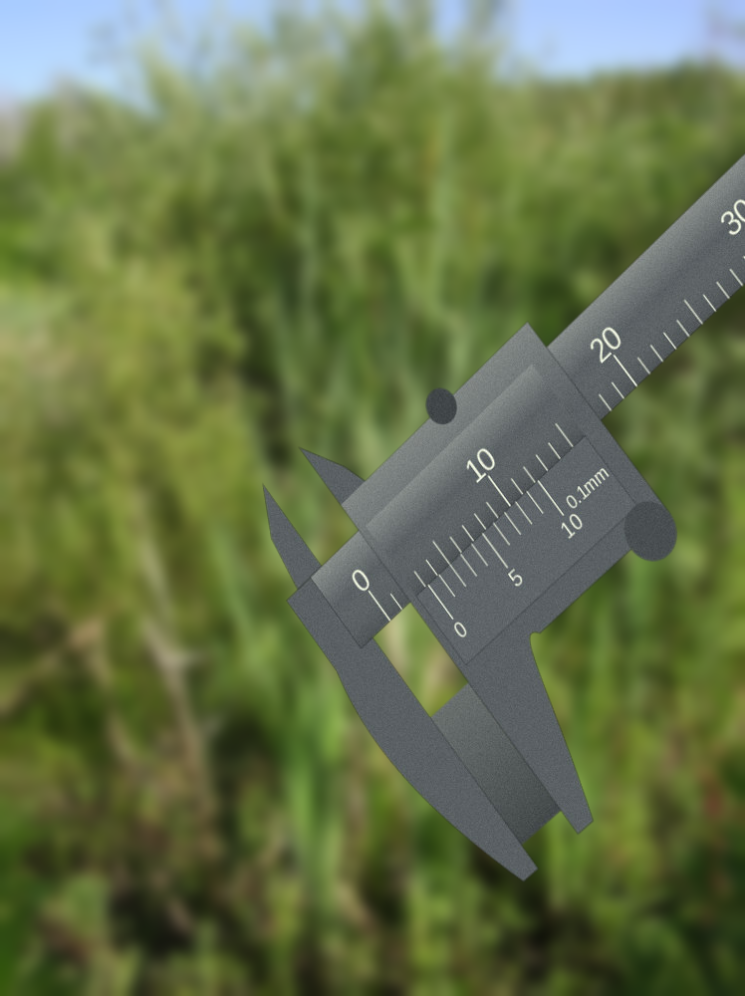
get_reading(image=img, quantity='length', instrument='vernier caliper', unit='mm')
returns 3.2 mm
